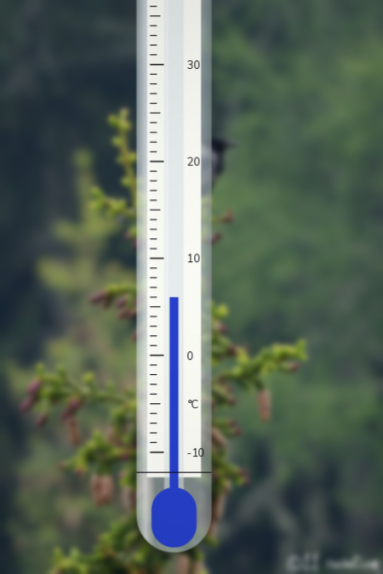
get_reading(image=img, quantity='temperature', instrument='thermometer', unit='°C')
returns 6 °C
